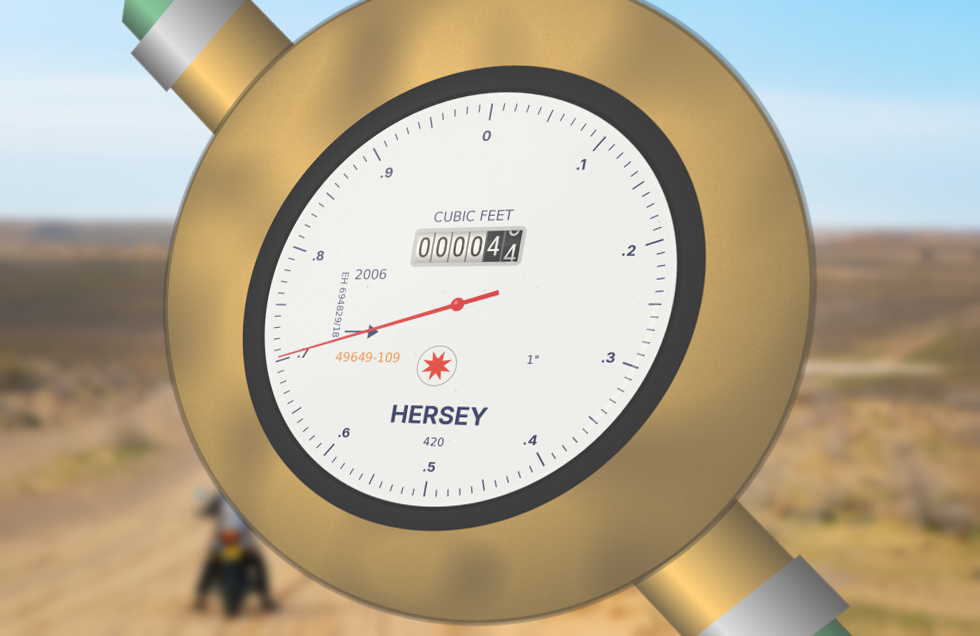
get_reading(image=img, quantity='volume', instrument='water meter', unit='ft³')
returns 43.70 ft³
